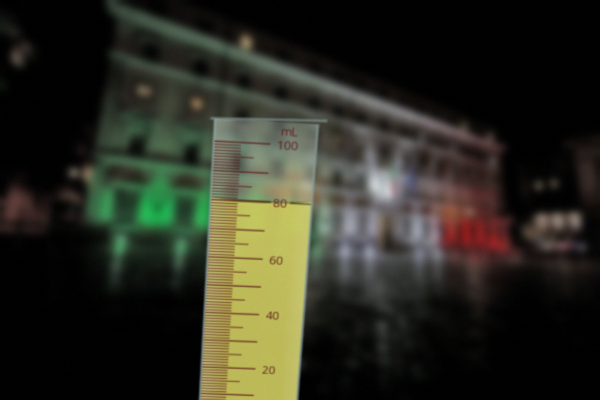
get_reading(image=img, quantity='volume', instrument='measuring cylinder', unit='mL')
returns 80 mL
